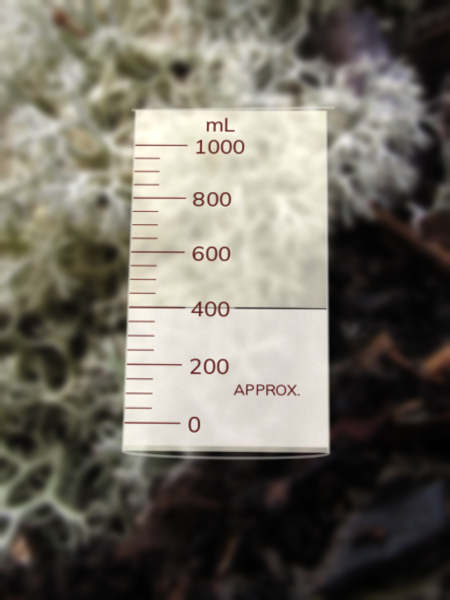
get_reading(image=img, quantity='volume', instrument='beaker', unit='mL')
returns 400 mL
